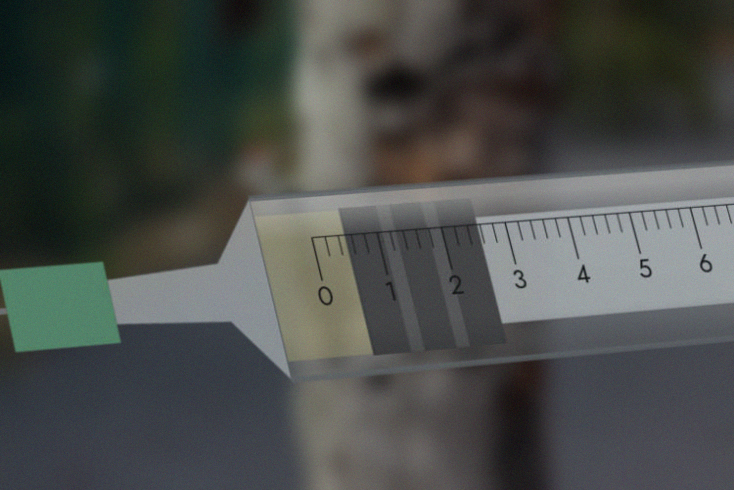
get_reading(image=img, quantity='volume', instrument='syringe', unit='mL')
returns 0.5 mL
